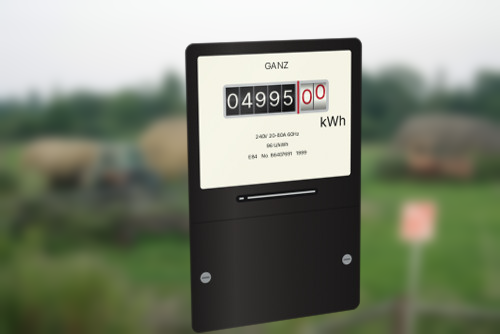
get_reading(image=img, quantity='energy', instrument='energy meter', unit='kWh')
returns 4995.00 kWh
